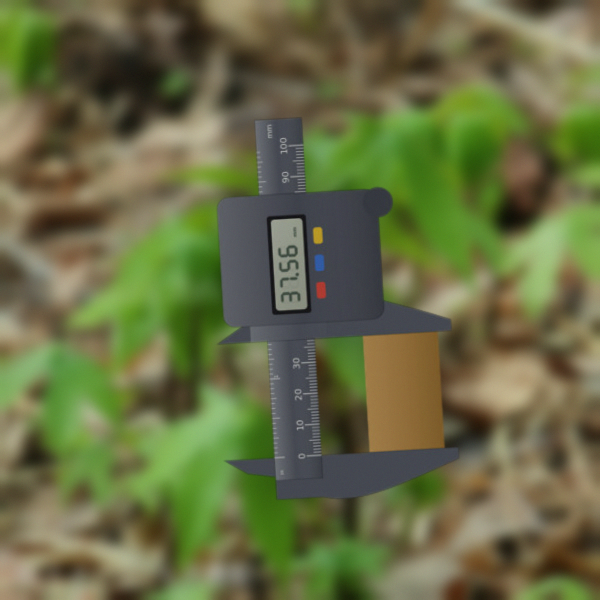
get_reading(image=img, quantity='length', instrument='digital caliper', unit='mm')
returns 37.56 mm
